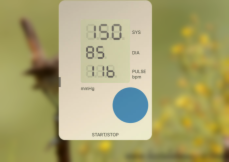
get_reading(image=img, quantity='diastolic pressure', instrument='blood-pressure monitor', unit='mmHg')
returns 85 mmHg
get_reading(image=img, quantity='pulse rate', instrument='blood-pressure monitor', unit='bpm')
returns 116 bpm
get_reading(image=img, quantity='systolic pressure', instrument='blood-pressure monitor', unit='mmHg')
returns 150 mmHg
